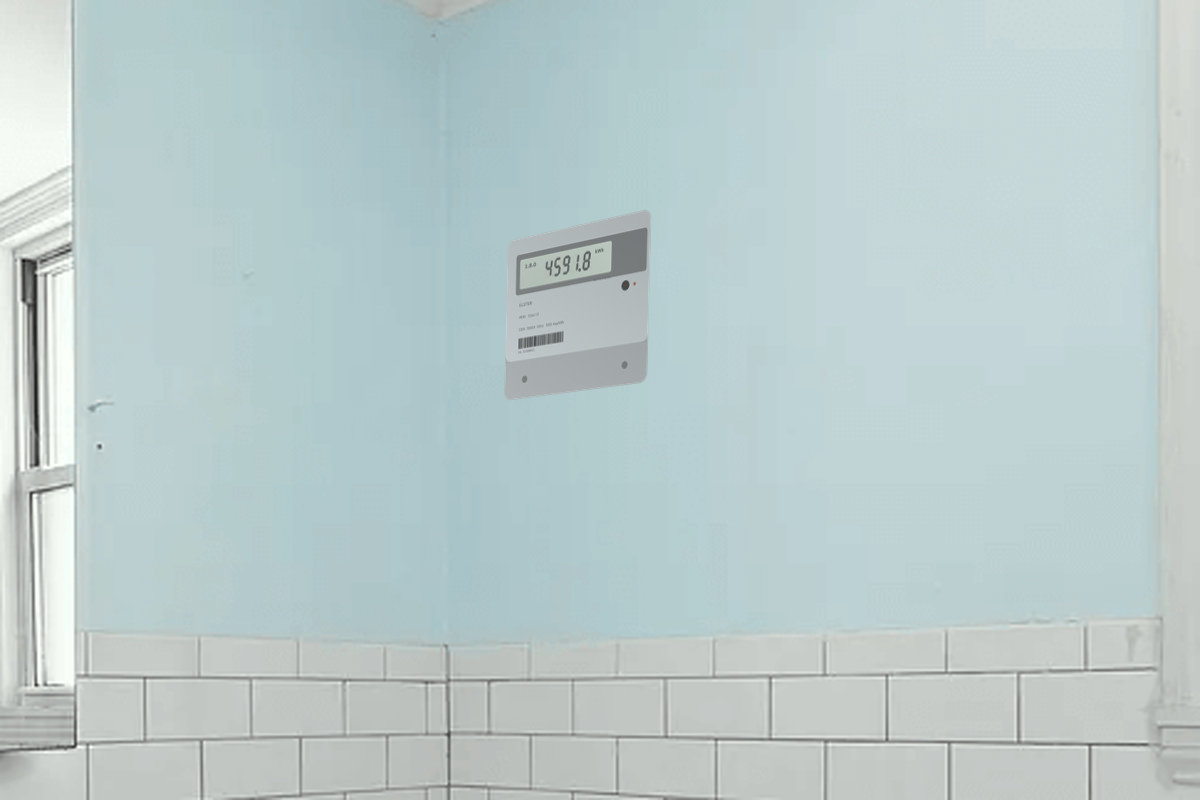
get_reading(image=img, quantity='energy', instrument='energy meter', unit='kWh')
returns 4591.8 kWh
